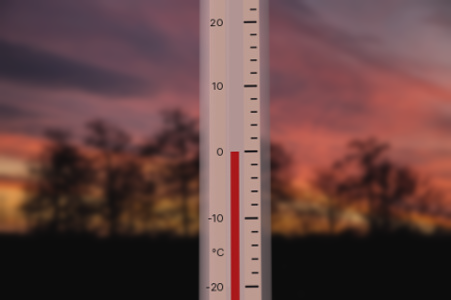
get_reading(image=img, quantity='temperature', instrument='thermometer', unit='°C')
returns 0 °C
